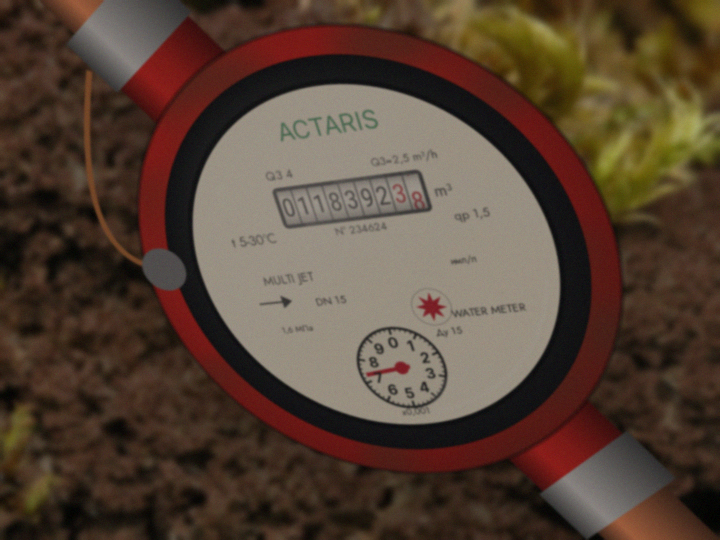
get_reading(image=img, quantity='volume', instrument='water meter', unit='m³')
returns 118392.377 m³
